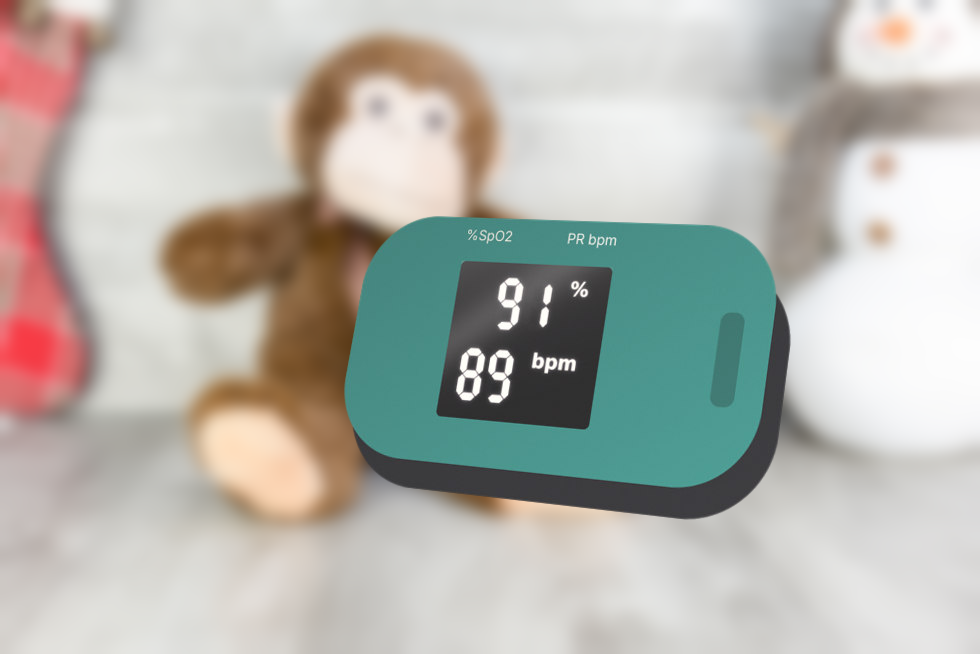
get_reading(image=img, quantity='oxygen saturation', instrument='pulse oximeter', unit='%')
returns 91 %
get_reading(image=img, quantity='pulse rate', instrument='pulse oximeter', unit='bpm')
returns 89 bpm
